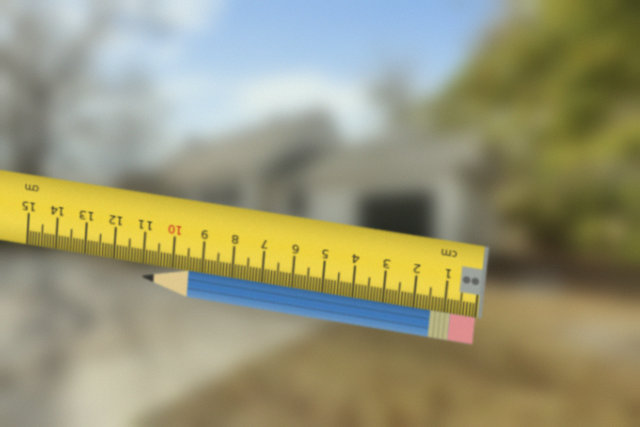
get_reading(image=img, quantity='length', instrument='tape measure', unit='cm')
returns 11 cm
